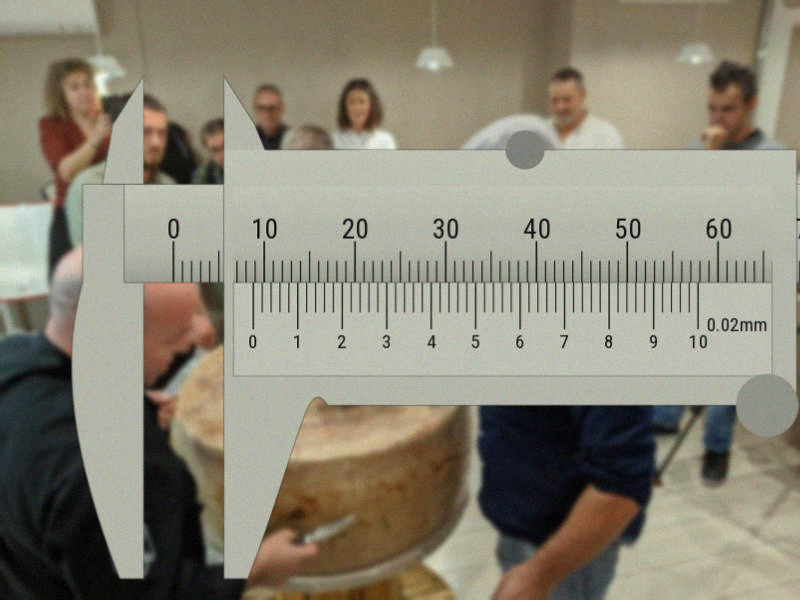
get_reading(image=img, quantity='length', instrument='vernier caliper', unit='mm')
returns 8.8 mm
